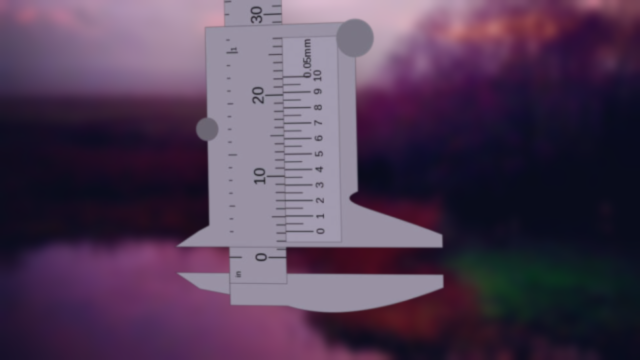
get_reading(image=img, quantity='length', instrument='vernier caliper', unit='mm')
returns 3.2 mm
